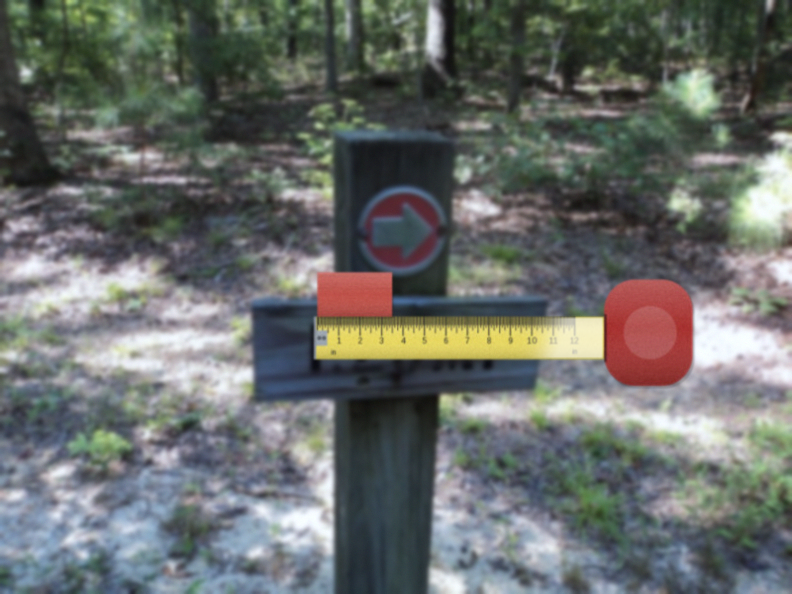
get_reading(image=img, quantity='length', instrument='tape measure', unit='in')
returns 3.5 in
